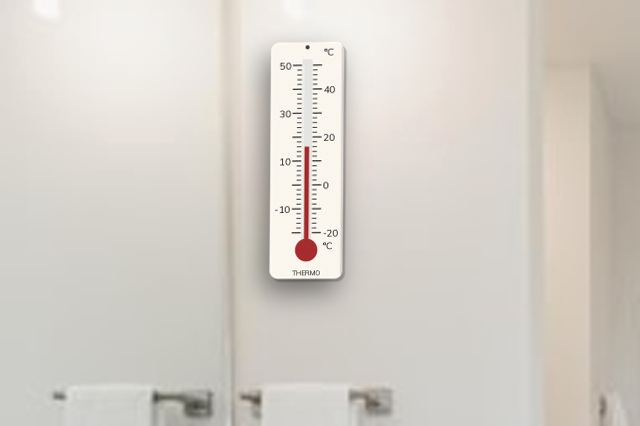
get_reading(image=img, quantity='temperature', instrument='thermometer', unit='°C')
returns 16 °C
